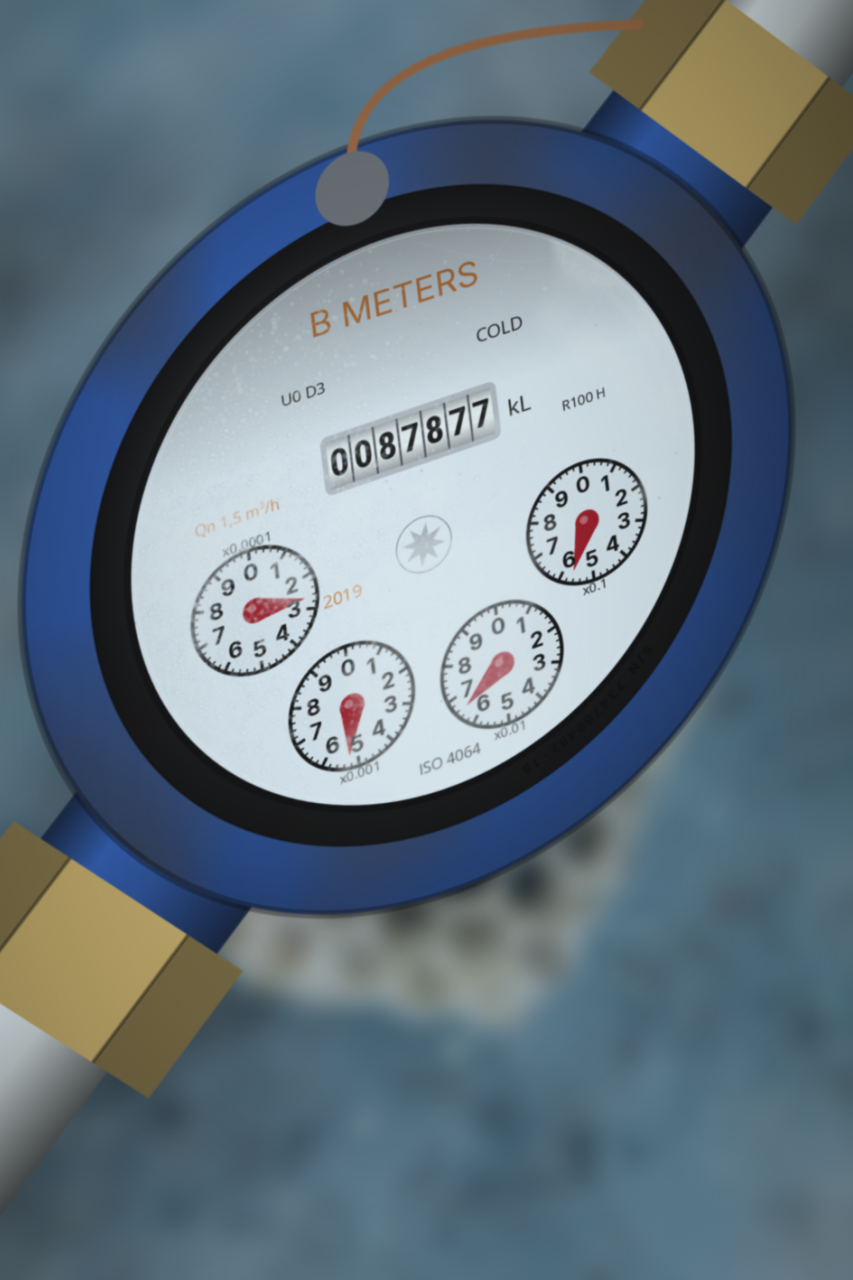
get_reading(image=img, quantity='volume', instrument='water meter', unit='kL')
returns 87877.5652 kL
